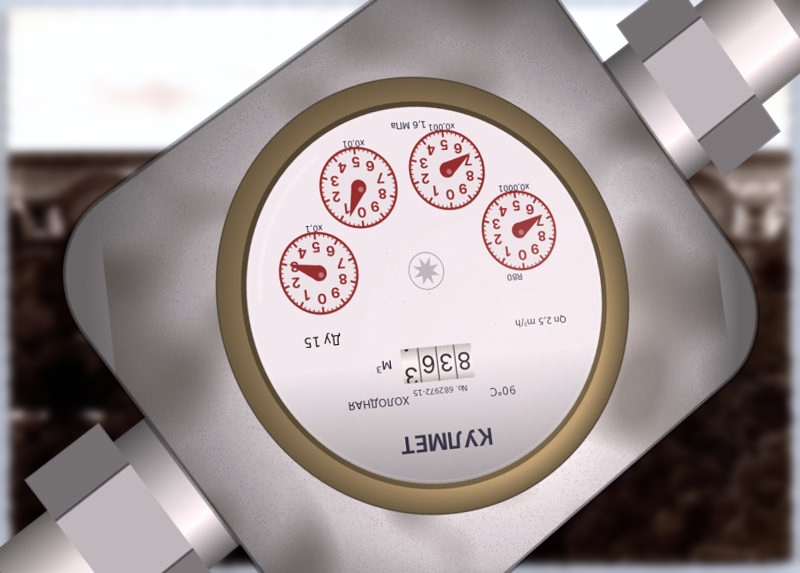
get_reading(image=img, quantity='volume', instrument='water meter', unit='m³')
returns 8363.3066 m³
